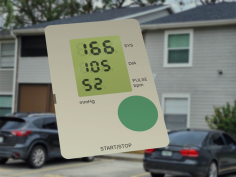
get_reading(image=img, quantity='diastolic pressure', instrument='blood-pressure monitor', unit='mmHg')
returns 105 mmHg
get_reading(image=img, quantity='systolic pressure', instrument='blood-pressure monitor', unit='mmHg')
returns 166 mmHg
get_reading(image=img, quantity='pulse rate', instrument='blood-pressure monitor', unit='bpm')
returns 52 bpm
